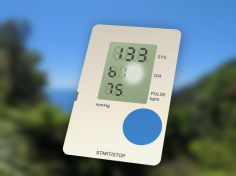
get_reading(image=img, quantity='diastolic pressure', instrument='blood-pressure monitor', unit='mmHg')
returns 61 mmHg
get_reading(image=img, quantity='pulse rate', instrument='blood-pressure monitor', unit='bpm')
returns 75 bpm
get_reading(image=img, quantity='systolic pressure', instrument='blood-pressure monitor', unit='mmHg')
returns 133 mmHg
